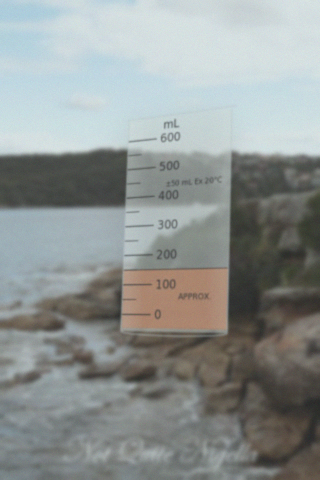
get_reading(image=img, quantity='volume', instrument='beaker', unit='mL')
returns 150 mL
